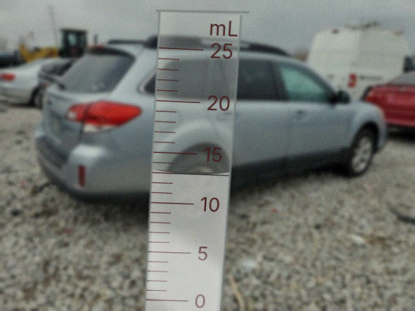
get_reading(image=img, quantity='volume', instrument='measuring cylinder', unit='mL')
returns 13 mL
